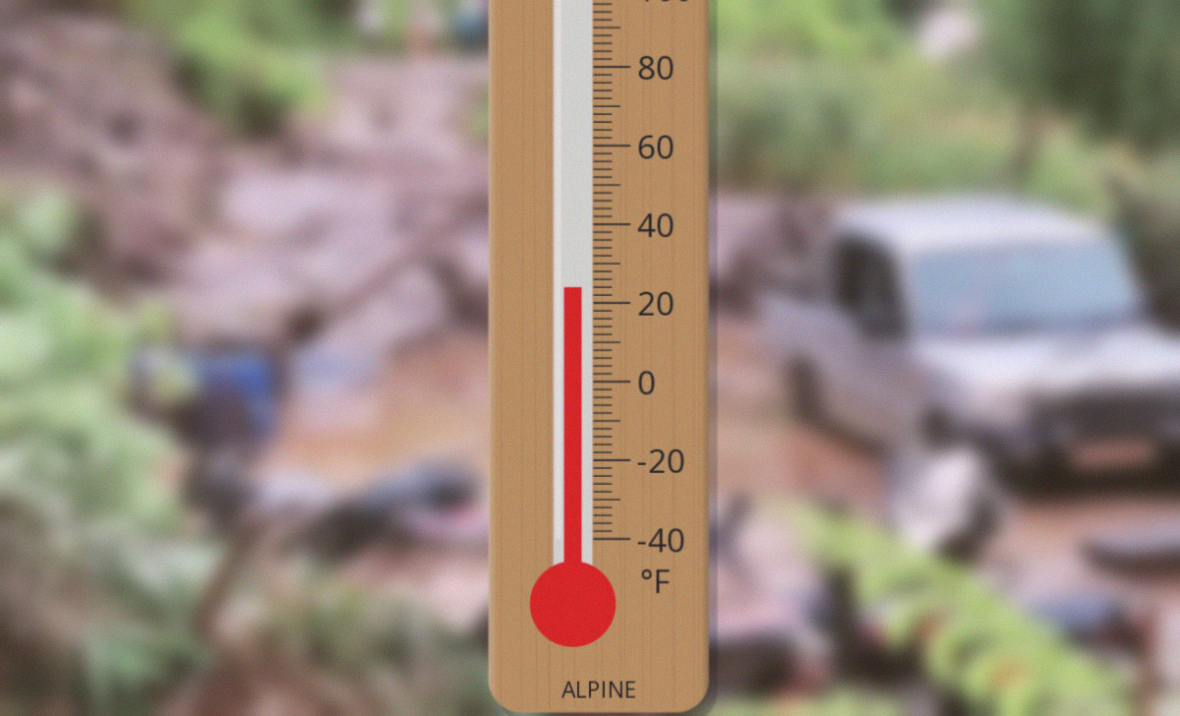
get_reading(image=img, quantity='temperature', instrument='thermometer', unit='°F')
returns 24 °F
